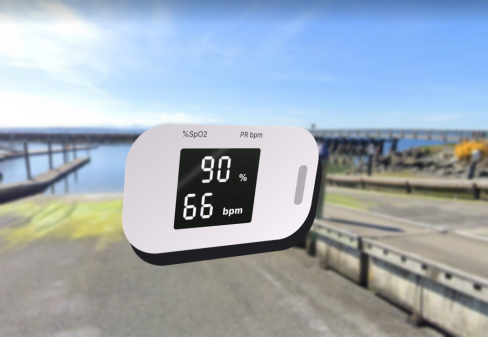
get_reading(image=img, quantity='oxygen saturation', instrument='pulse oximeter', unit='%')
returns 90 %
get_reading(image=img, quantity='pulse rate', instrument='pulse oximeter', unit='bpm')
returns 66 bpm
